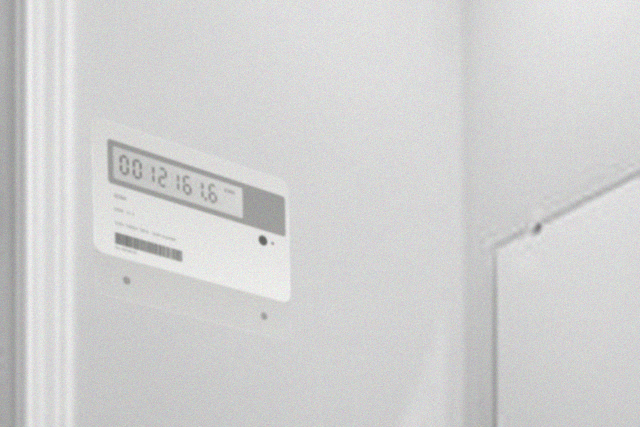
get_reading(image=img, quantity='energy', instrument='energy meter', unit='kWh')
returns 12161.6 kWh
